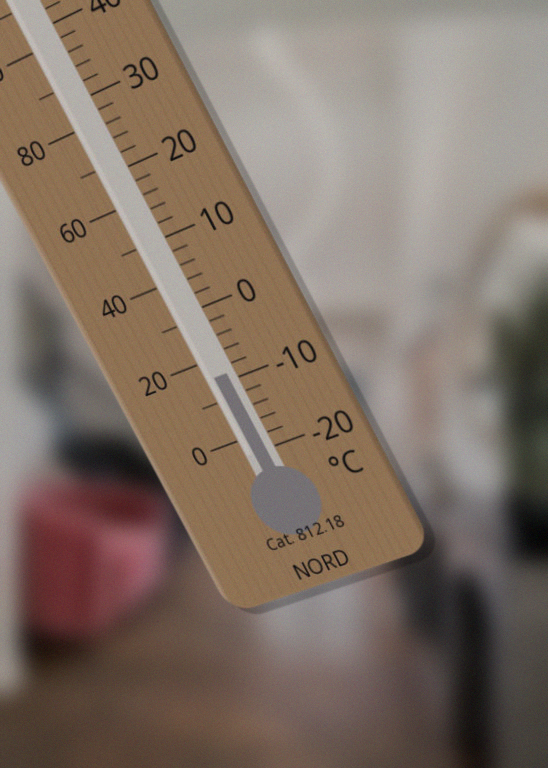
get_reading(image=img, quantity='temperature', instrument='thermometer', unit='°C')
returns -9 °C
